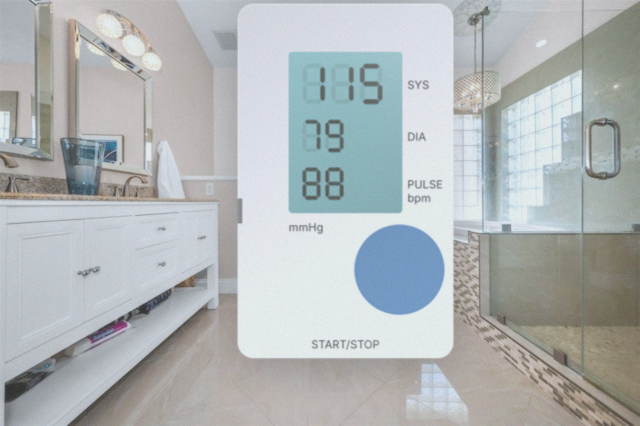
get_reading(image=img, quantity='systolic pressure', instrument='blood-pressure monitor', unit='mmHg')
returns 115 mmHg
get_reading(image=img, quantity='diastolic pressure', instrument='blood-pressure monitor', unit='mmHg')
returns 79 mmHg
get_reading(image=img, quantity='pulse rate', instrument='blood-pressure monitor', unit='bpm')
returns 88 bpm
